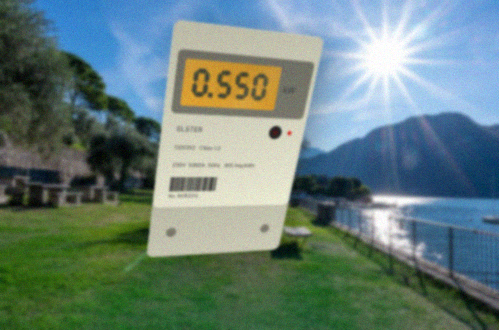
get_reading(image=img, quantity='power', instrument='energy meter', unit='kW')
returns 0.550 kW
